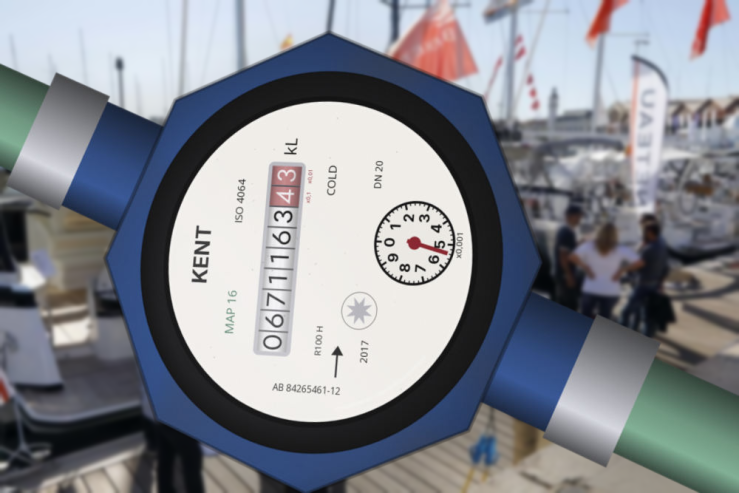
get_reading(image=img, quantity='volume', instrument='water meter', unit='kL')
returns 671163.435 kL
